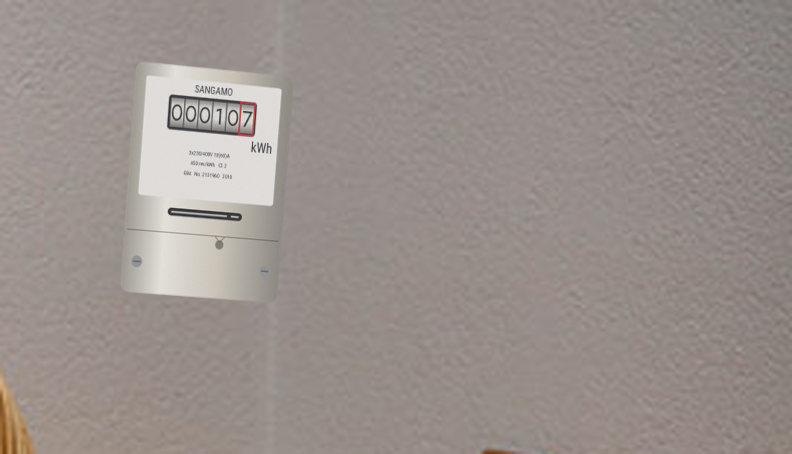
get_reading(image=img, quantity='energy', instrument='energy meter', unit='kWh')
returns 10.7 kWh
